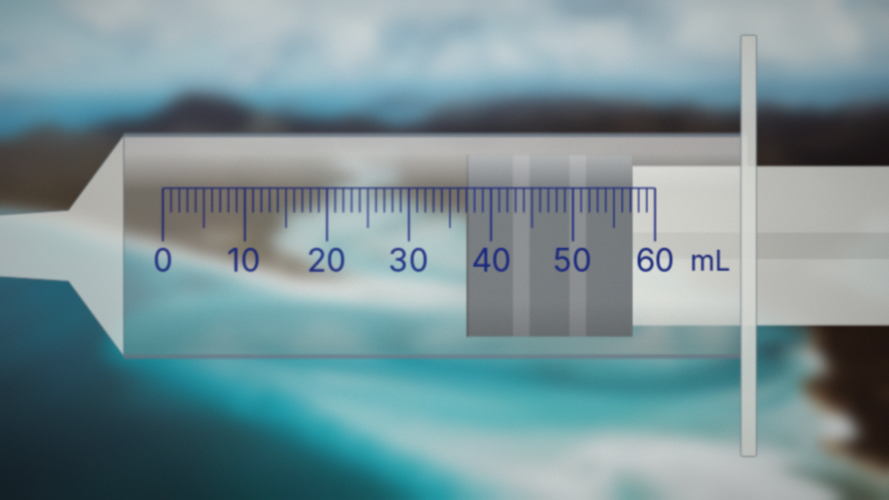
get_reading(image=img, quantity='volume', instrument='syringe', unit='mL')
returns 37 mL
